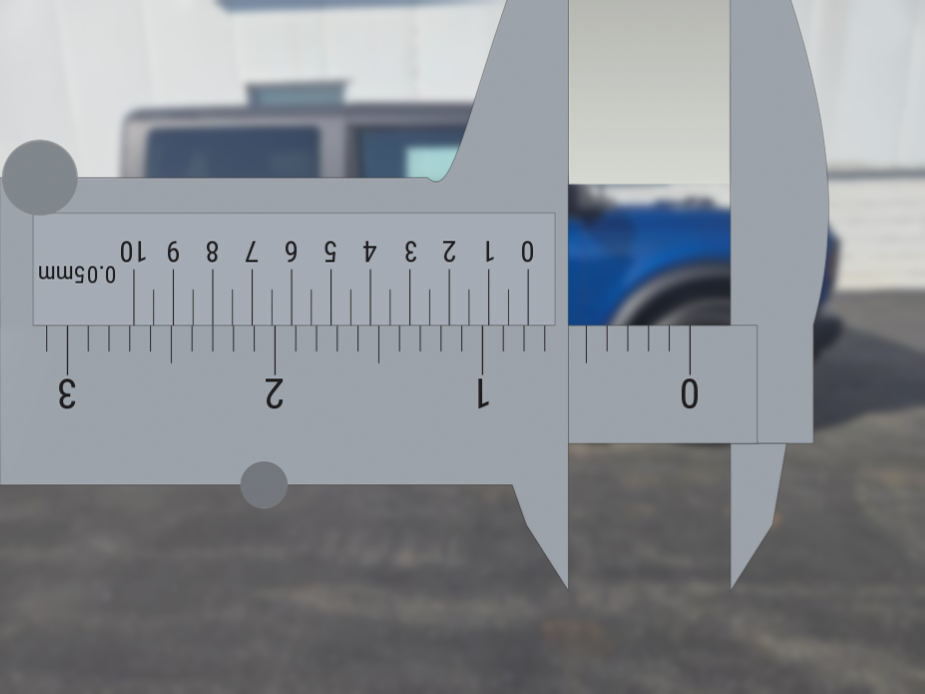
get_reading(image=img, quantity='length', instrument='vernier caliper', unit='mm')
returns 7.8 mm
